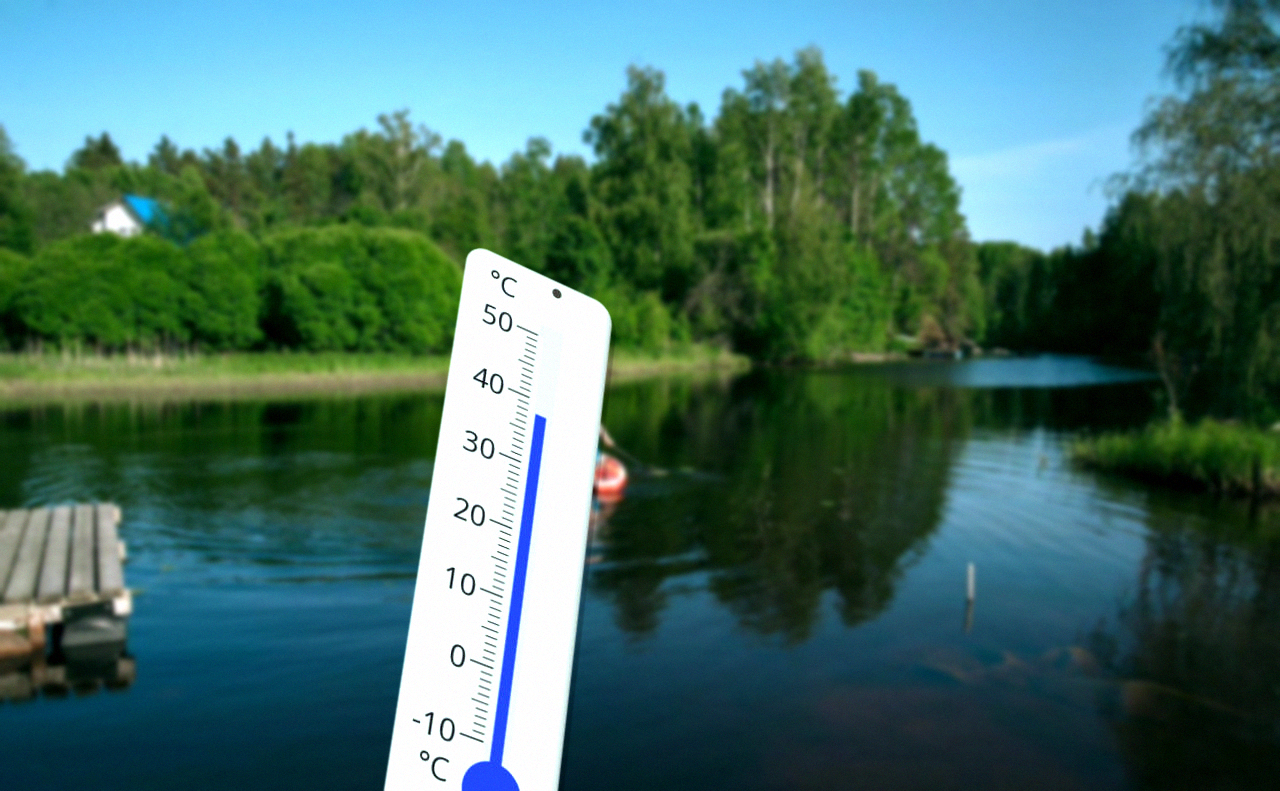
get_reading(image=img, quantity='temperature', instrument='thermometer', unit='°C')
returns 38 °C
